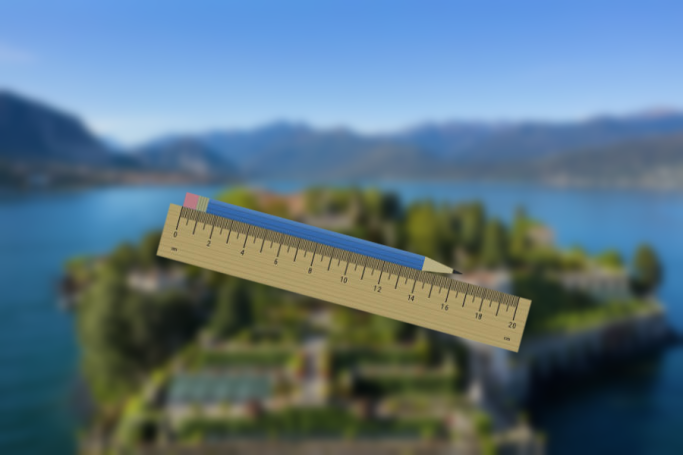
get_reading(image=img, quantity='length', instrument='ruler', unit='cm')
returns 16.5 cm
